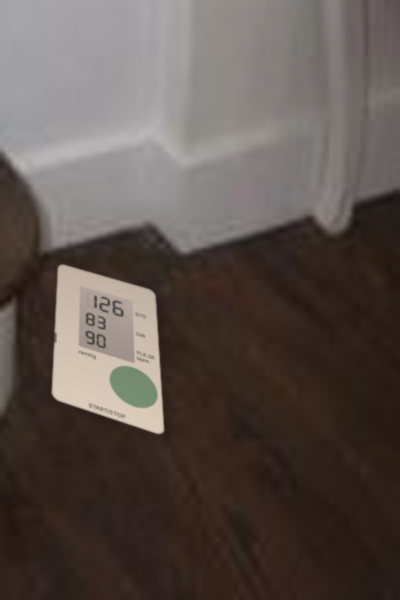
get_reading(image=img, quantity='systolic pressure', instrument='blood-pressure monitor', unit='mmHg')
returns 126 mmHg
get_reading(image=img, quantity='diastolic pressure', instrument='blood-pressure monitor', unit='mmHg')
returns 83 mmHg
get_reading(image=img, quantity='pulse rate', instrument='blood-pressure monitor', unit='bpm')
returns 90 bpm
